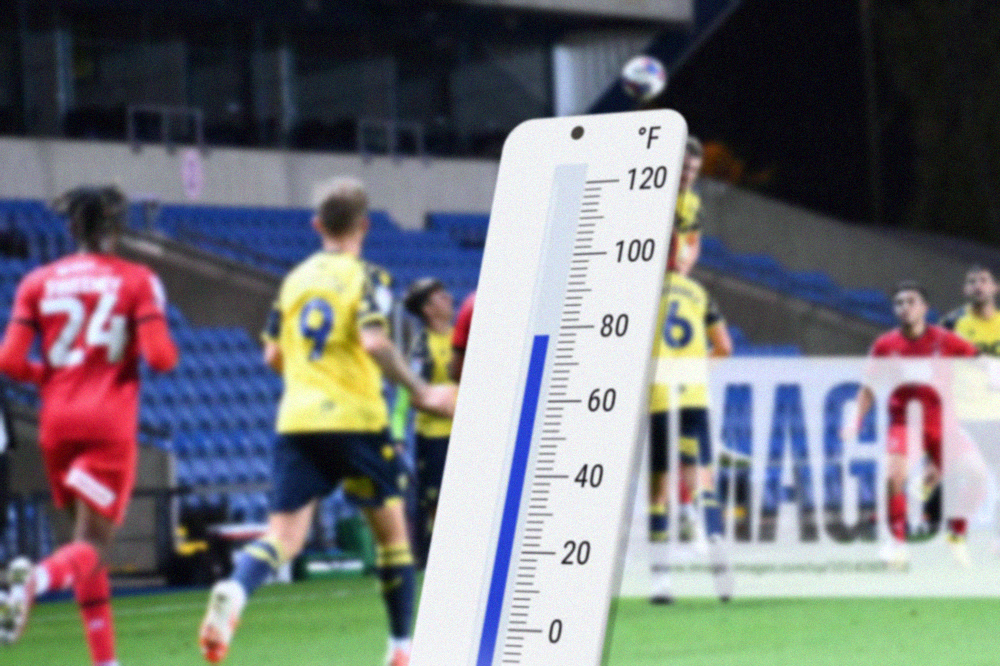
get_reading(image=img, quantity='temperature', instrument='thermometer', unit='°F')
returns 78 °F
